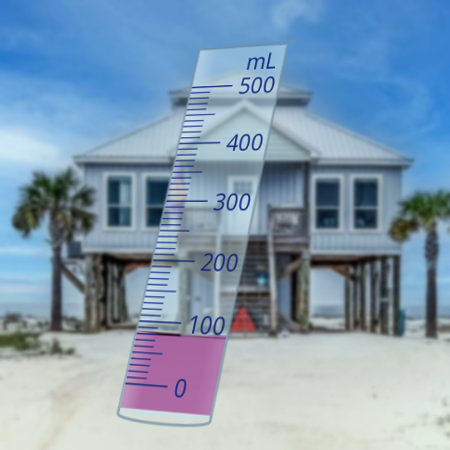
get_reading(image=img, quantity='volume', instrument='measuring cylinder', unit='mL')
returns 80 mL
